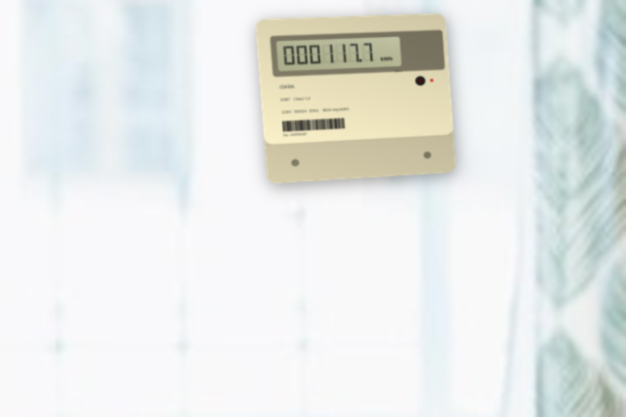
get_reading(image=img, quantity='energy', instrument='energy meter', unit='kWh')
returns 117.7 kWh
